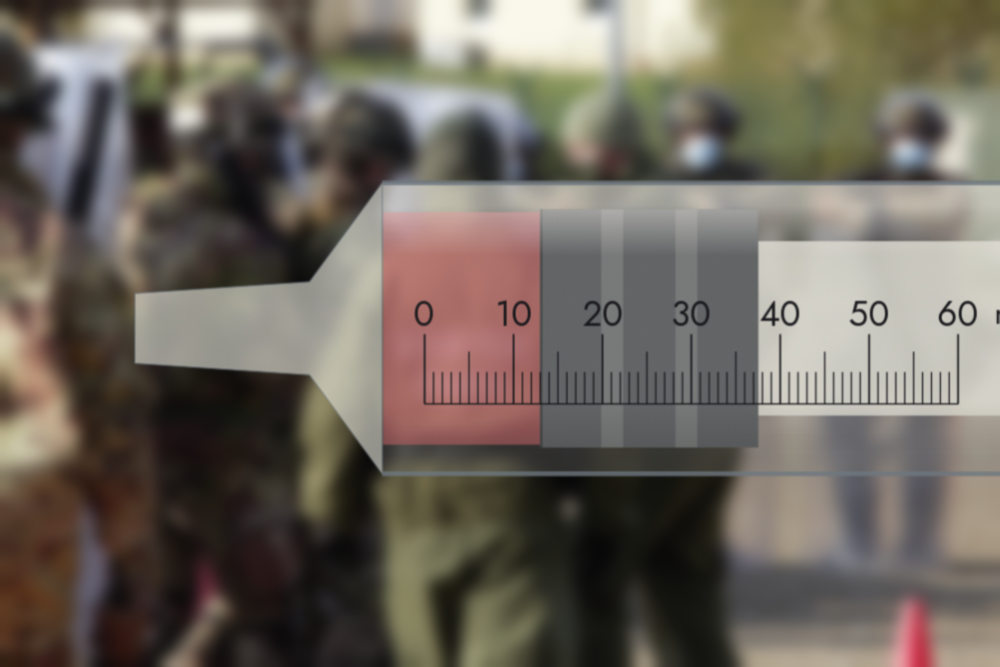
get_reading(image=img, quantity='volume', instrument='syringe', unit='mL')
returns 13 mL
